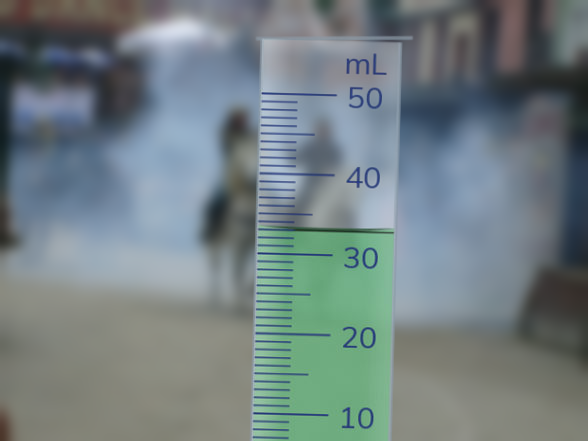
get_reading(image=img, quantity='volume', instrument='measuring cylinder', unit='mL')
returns 33 mL
